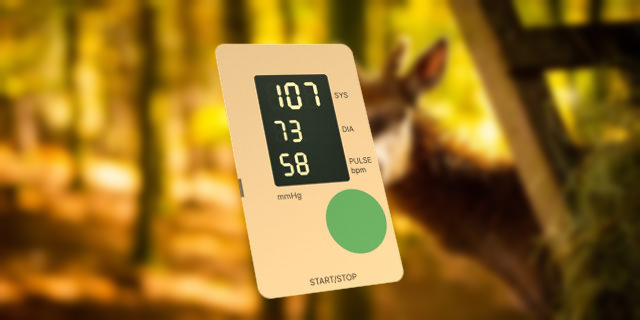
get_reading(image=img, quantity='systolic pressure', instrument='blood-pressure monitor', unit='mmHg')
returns 107 mmHg
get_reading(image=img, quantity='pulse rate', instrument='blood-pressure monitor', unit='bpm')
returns 58 bpm
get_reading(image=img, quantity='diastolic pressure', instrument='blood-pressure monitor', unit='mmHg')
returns 73 mmHg
